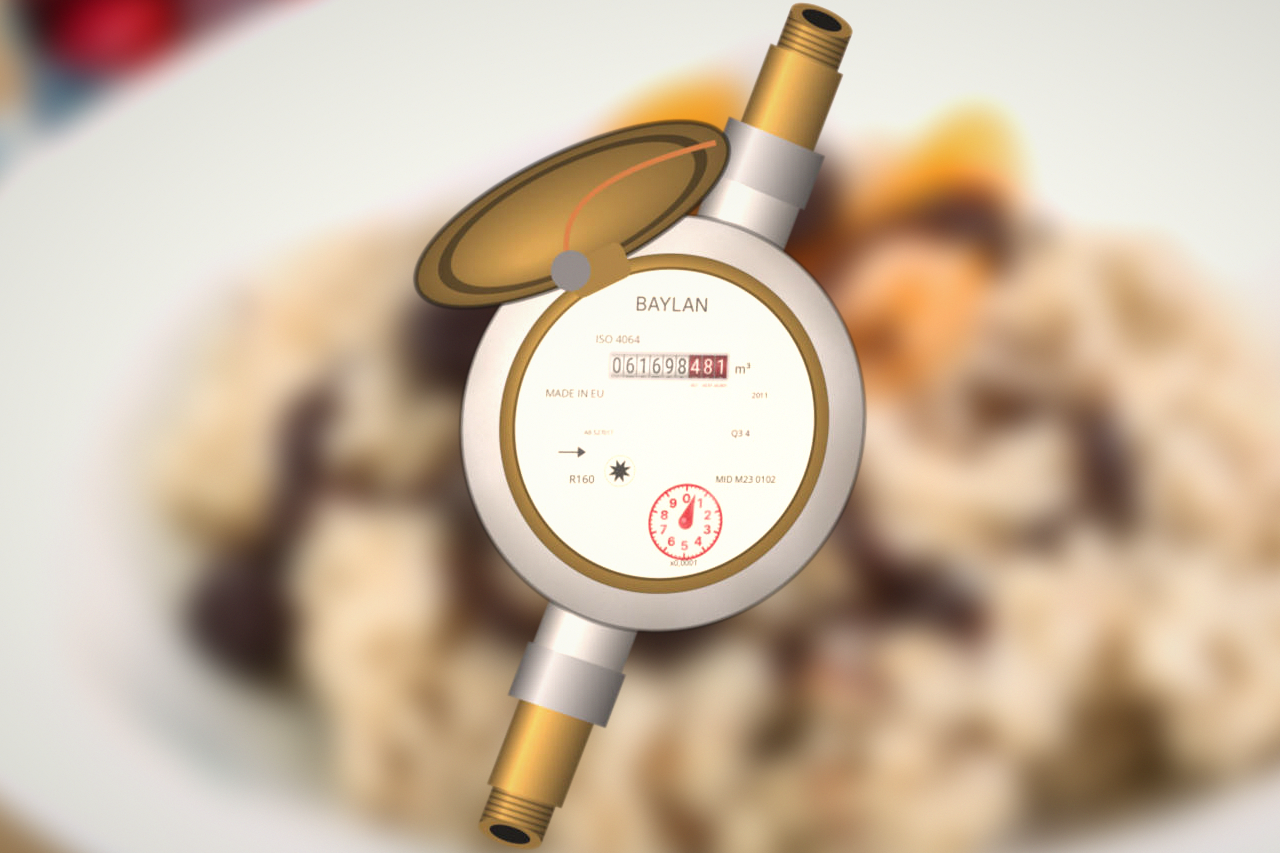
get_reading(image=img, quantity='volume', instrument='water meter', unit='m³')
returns 61698.4810 m³
